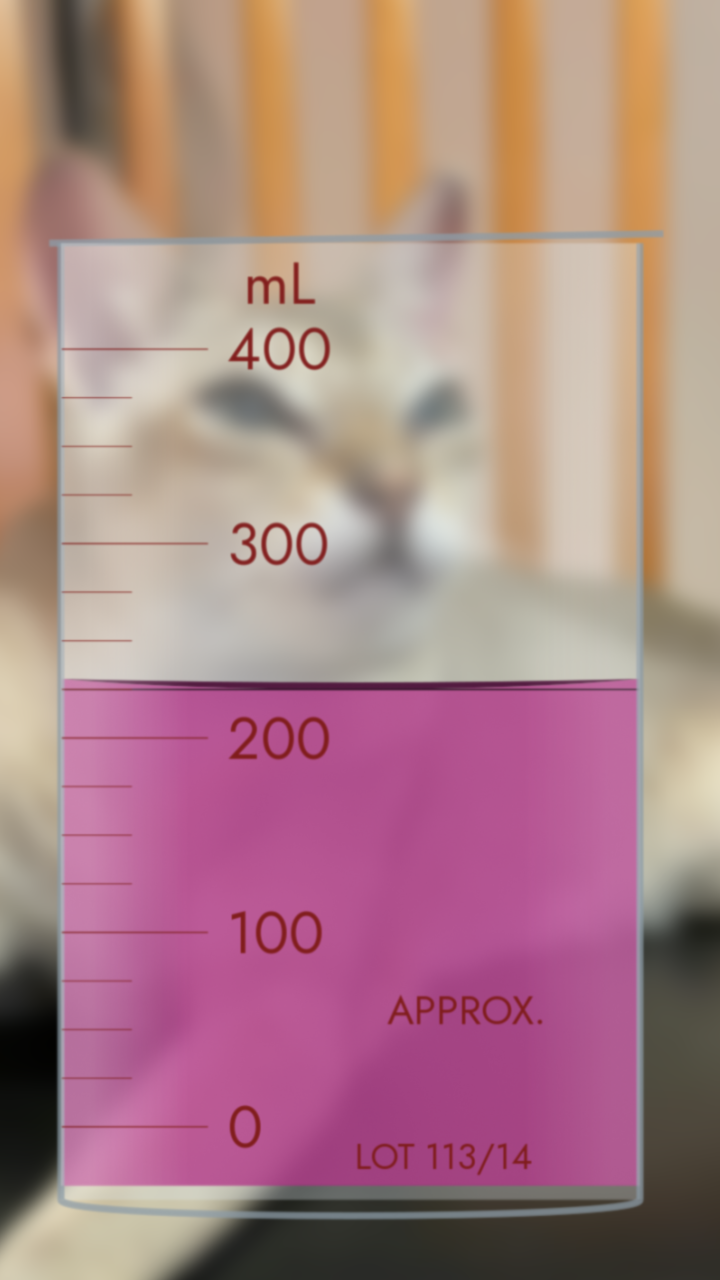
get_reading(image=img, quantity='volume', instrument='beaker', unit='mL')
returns 225 mL
